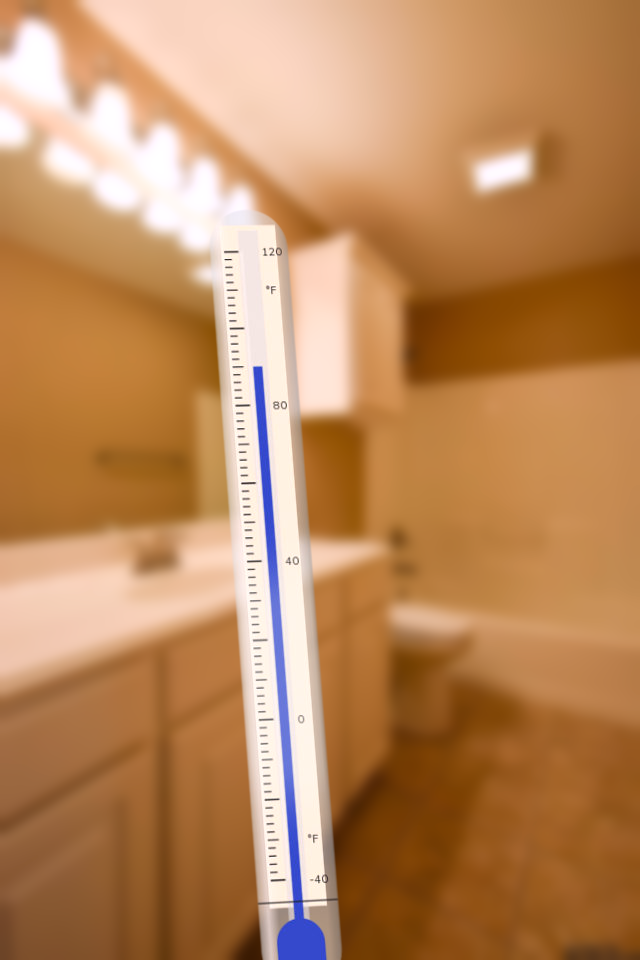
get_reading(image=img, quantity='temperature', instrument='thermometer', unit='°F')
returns 90 °F
